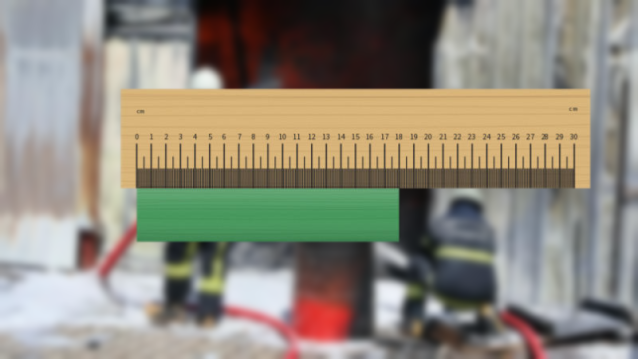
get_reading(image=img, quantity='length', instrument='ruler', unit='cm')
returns 18 cm
